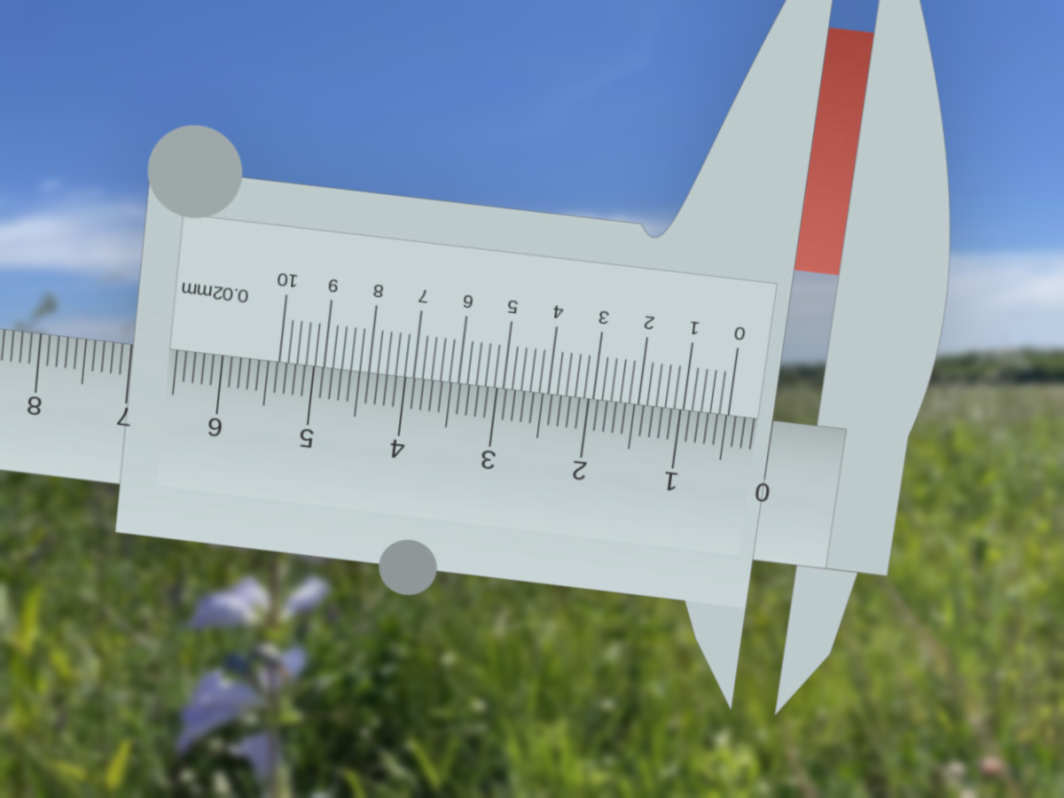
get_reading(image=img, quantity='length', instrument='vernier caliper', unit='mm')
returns 4.8 mm
